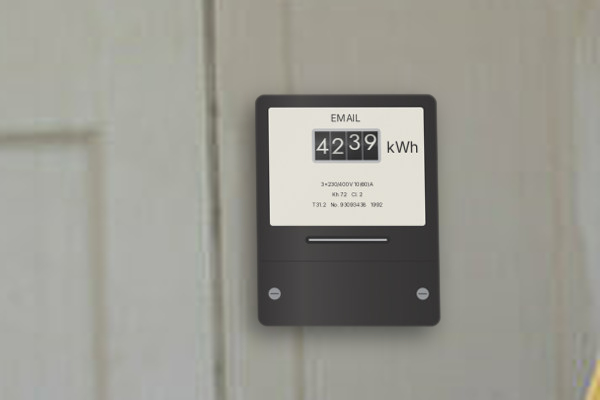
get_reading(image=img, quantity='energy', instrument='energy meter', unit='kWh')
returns 4239 kWh
